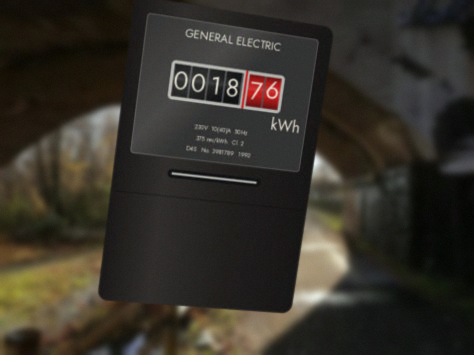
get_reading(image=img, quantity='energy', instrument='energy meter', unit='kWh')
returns 18.76 kWh
